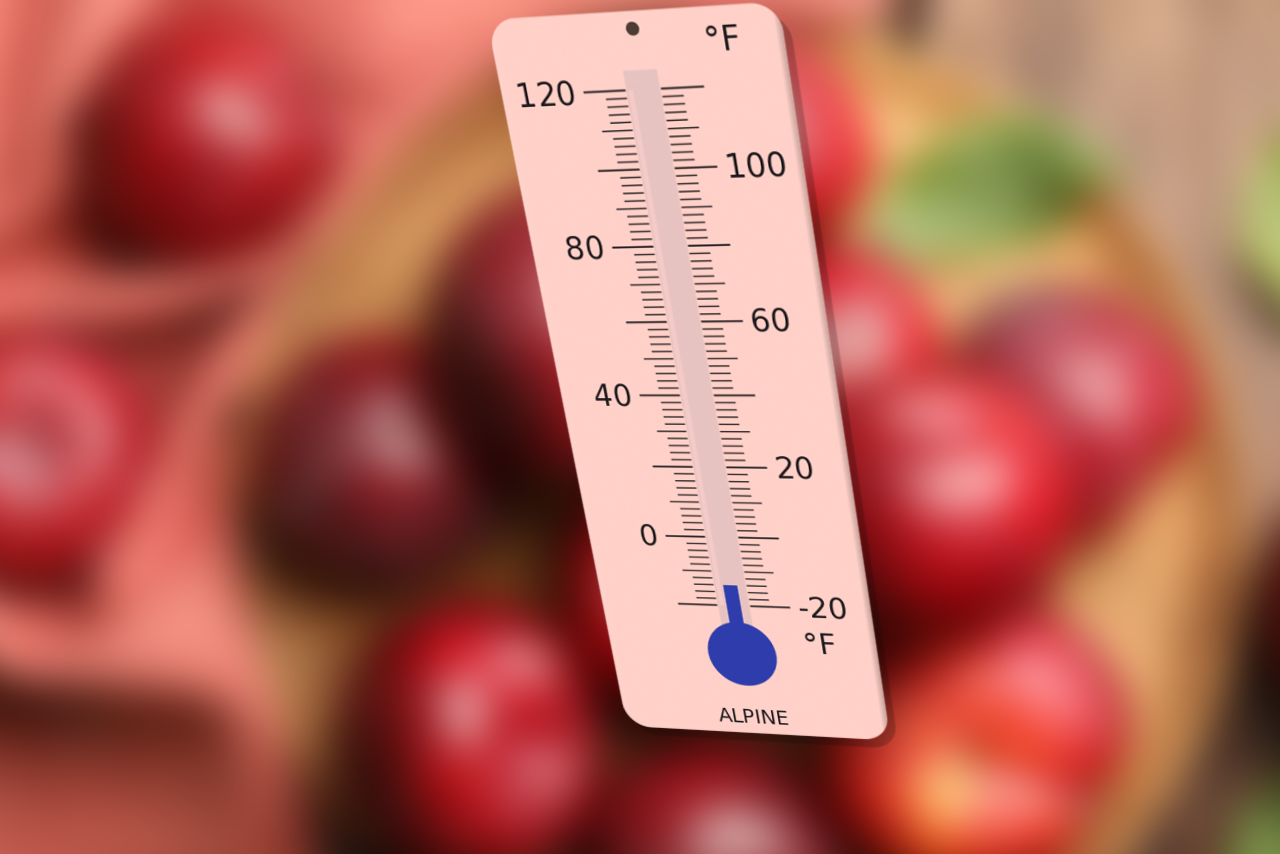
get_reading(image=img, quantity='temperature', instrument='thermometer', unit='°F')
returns -14 °F
